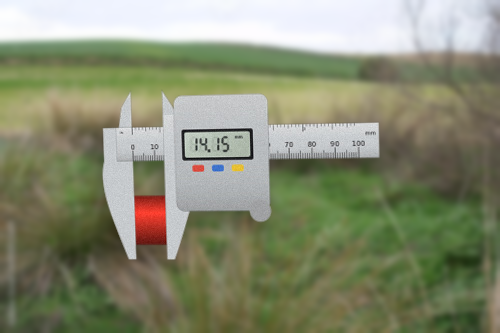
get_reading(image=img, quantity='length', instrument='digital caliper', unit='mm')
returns 14.15 mm
